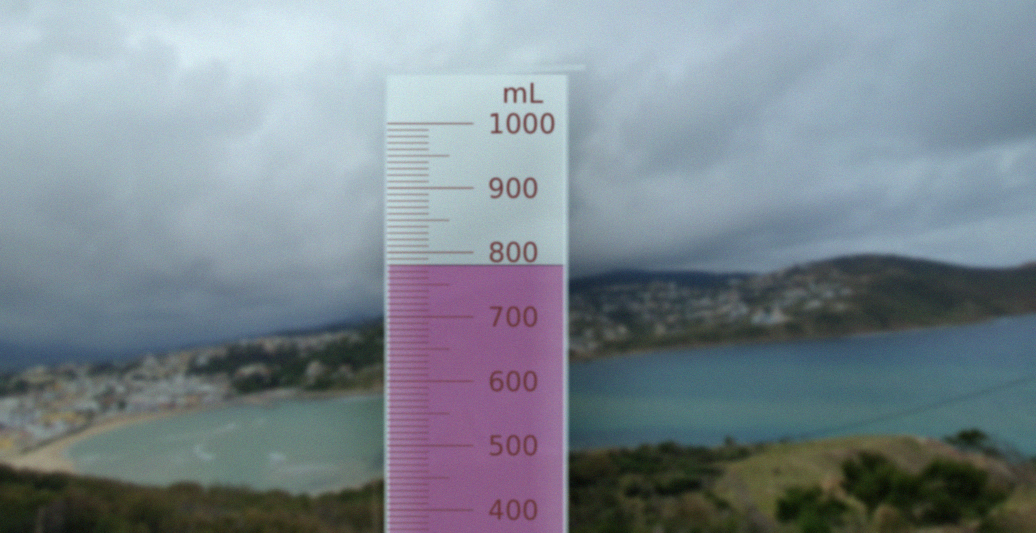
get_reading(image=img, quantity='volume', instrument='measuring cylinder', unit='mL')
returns 780 mL
